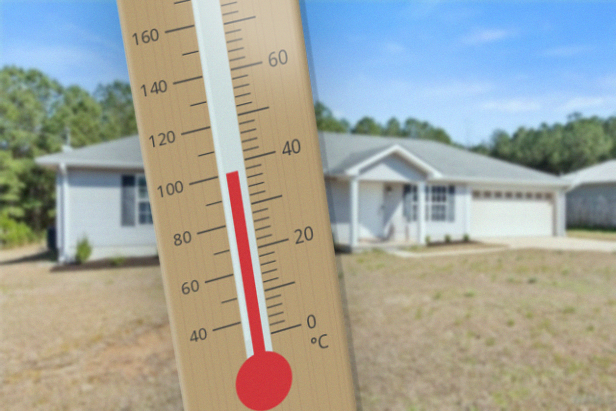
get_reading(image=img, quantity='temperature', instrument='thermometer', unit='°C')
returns 38 °C
